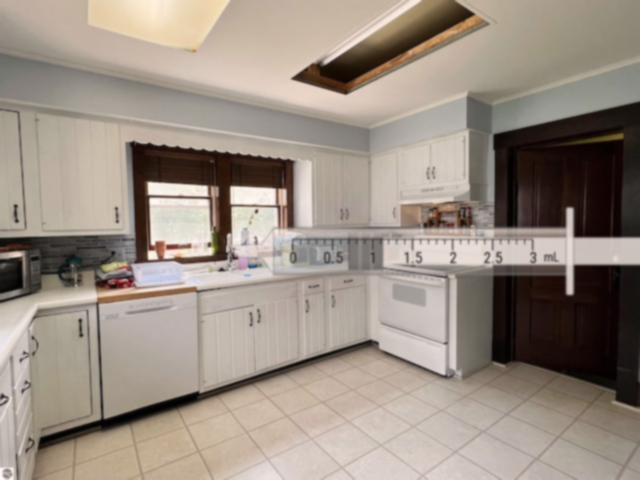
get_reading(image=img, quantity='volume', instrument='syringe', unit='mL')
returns 0.7 mL
